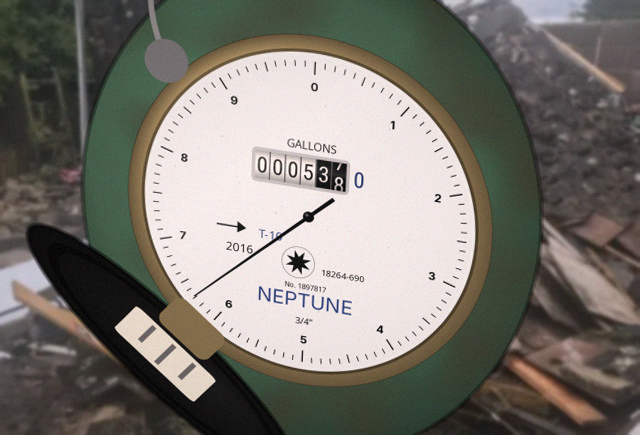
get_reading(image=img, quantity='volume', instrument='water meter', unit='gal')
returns 5376.3 gal
